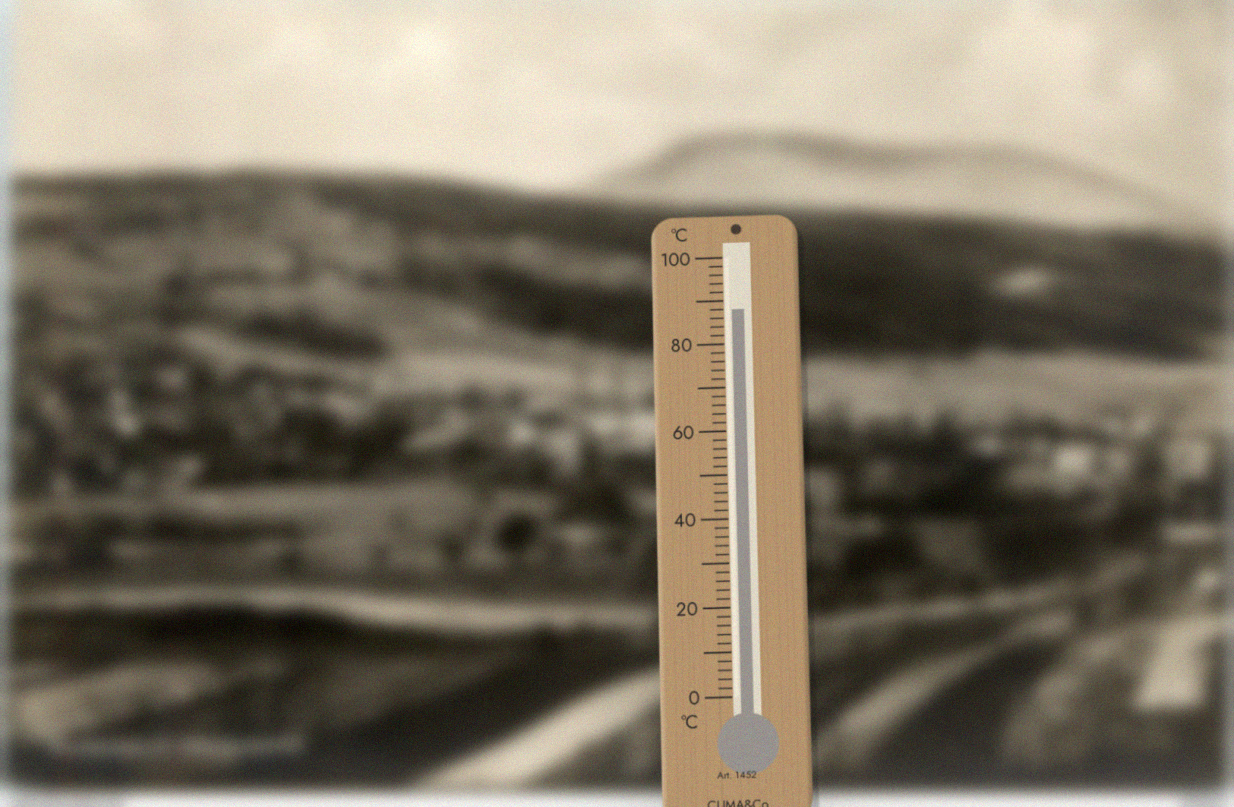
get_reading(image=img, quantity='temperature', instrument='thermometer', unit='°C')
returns 88 °C
